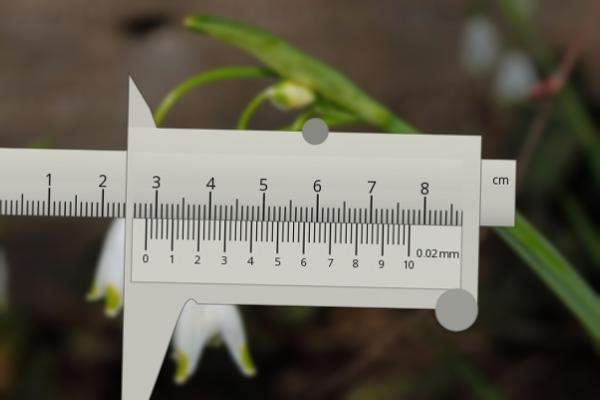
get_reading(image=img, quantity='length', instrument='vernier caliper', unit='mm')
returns 28.2 mm
